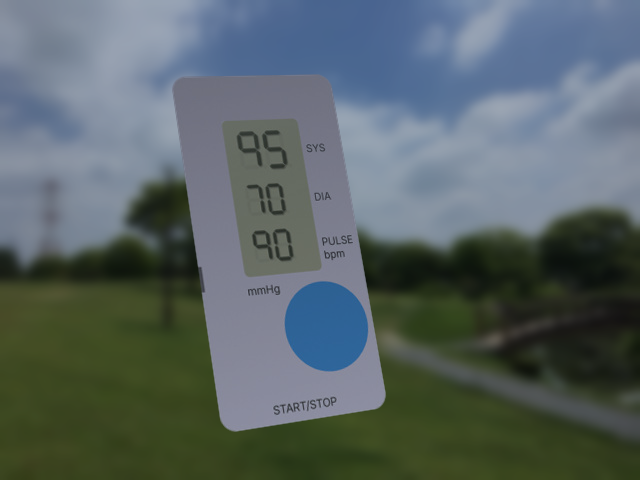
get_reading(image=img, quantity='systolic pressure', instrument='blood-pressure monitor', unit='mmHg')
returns 95 mmHg
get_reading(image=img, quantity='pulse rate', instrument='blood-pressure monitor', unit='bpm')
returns 90 bpm
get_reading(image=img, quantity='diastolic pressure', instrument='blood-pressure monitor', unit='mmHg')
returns 70 mmHg
